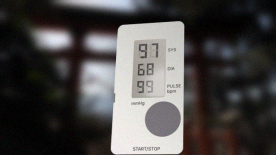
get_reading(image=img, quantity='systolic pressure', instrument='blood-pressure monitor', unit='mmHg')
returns 97 mmHg
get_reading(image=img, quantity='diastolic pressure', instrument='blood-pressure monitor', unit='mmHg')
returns 68 mmHg
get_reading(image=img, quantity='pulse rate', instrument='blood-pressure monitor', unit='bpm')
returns 99 bpm
